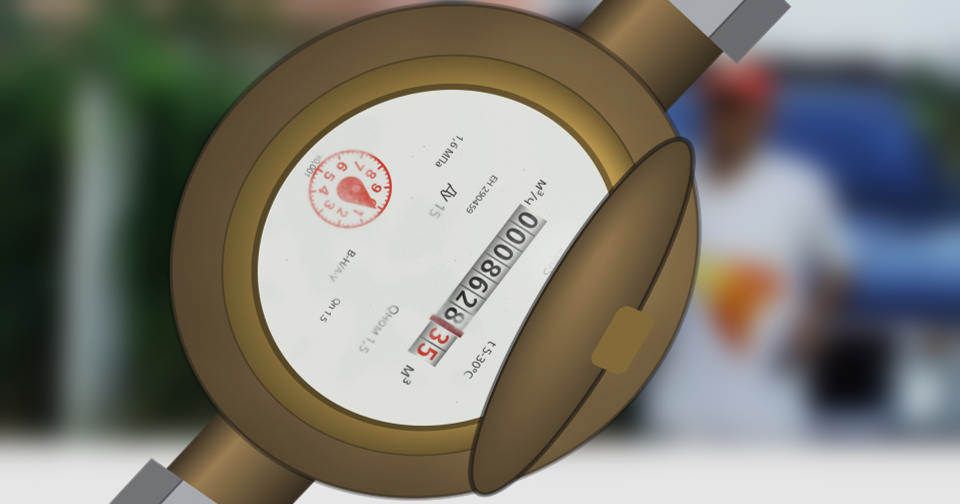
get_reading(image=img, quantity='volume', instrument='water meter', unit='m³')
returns 8628.350 m³
